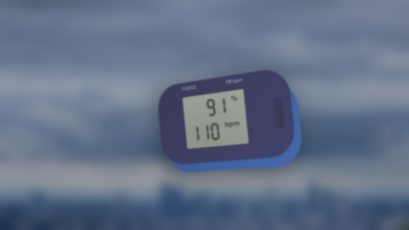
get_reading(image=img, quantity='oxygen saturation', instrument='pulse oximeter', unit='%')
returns 91 %
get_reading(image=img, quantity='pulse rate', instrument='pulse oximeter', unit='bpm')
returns 110 bpm
